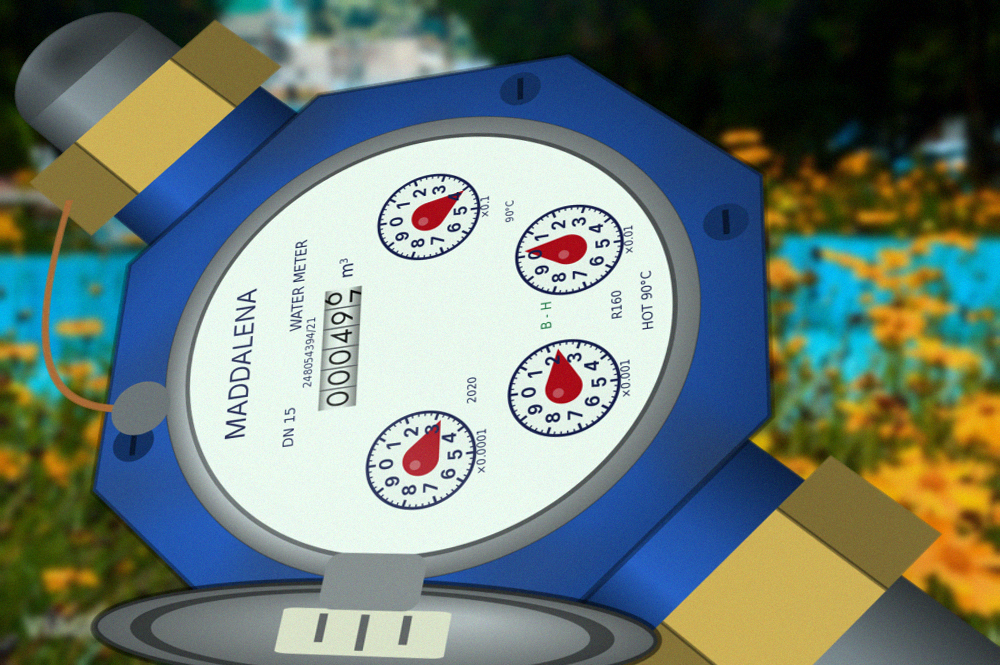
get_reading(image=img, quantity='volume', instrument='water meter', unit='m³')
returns 496.4023 m³
